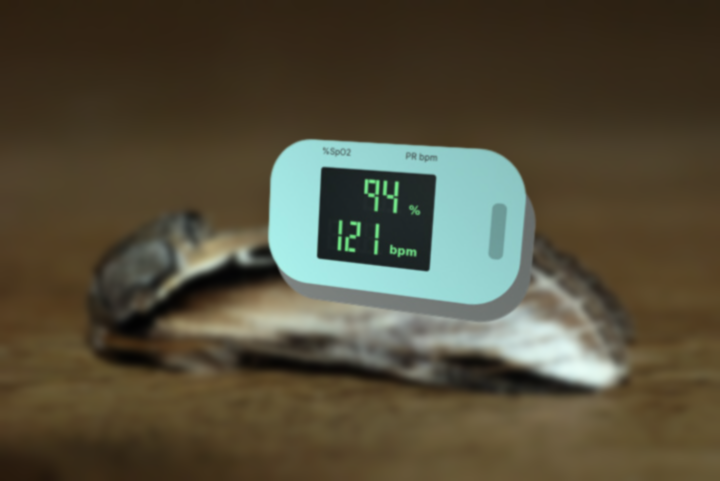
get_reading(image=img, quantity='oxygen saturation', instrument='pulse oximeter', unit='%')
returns 94 %
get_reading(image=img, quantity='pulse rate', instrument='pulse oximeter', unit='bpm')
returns 121 bpm
